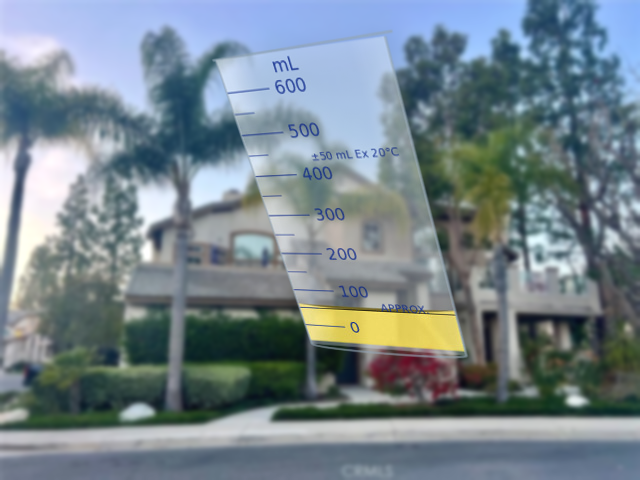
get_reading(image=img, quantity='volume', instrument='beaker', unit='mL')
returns 50 mL
